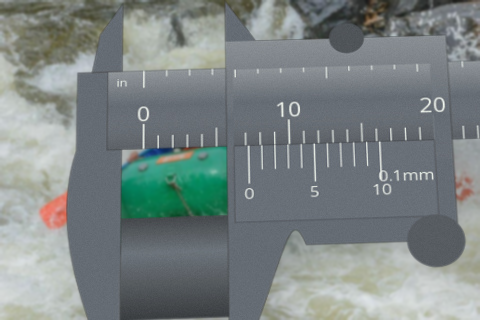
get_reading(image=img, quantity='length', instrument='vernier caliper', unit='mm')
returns 7.2 mm
